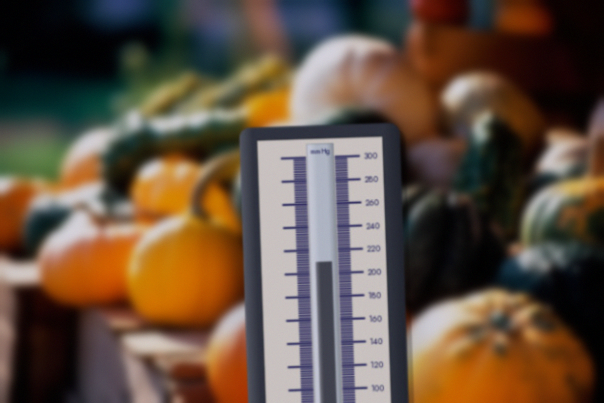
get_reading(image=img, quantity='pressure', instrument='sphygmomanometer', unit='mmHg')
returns 210 mmHg
